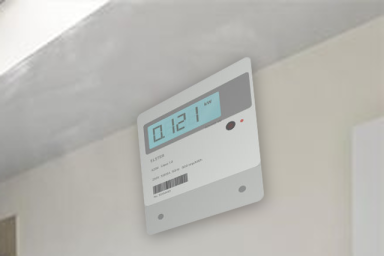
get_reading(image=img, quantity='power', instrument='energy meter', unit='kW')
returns 0.121 kW
